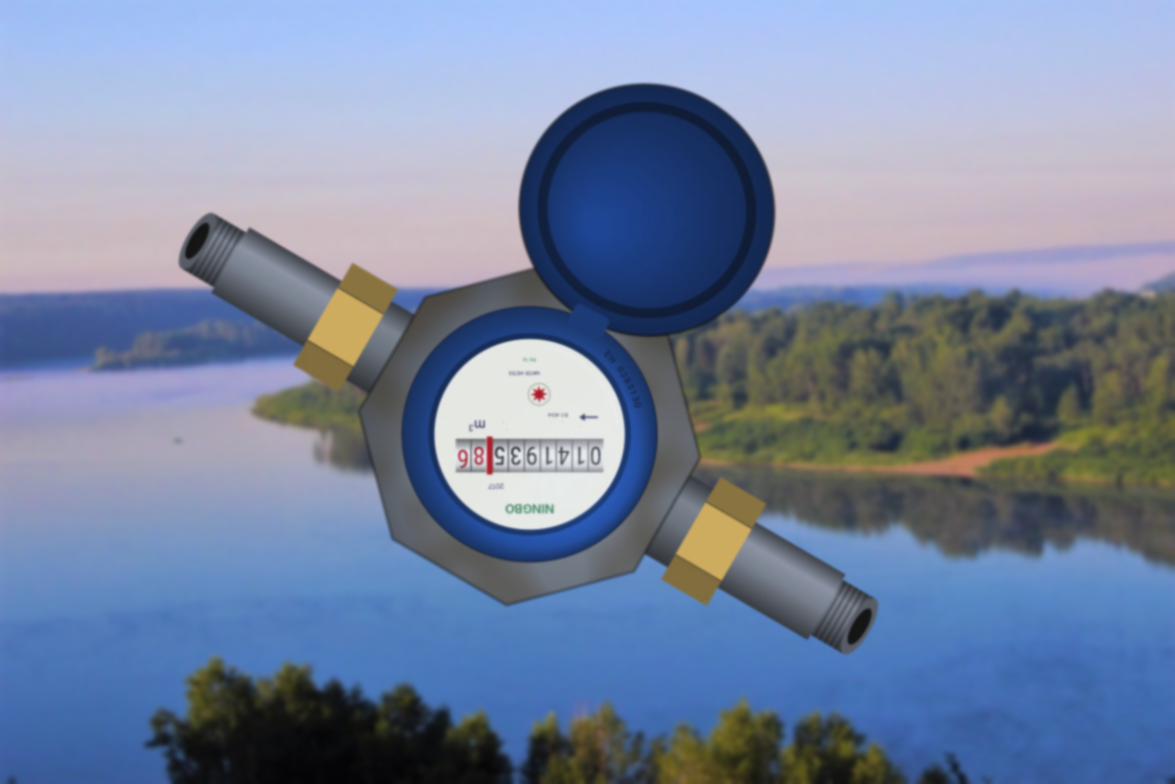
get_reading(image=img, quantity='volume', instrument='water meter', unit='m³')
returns 141935.86 m³
